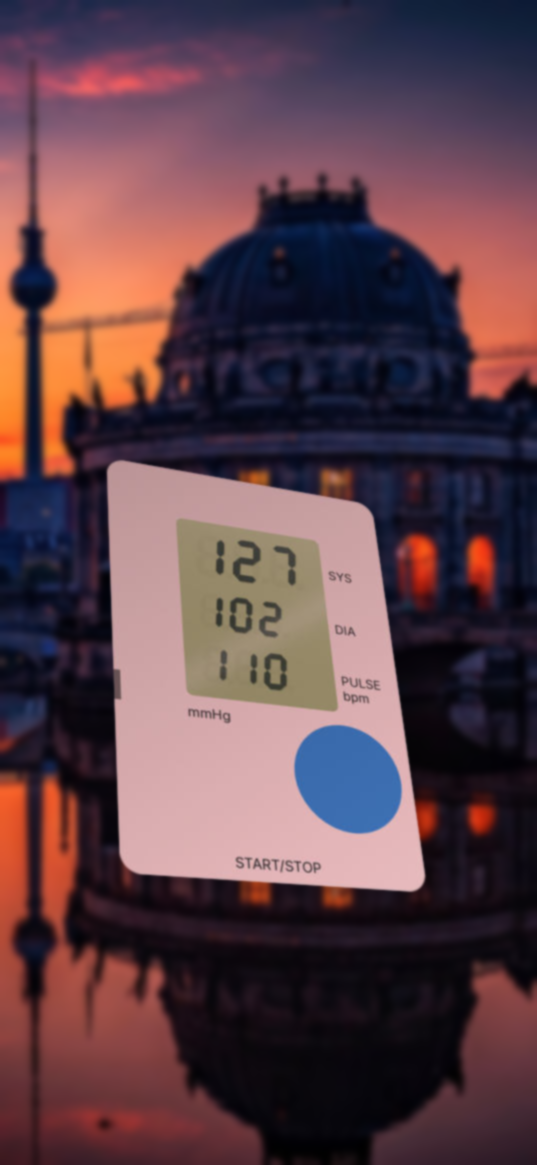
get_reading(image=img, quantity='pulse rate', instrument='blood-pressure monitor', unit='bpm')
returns 110 bpm
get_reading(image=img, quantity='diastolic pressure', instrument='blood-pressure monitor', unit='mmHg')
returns 102 mmHg
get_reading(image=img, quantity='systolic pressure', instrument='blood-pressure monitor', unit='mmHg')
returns 127 mmHg
